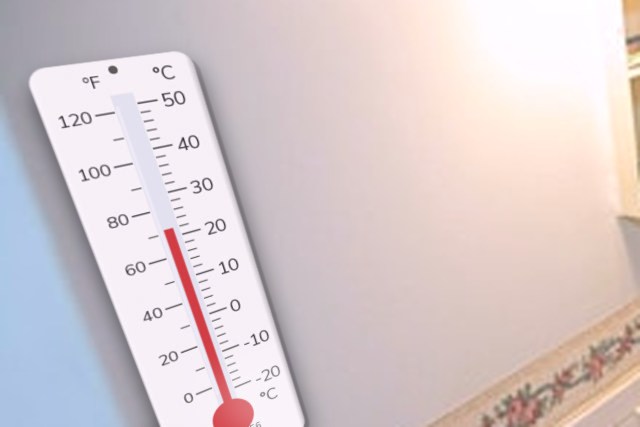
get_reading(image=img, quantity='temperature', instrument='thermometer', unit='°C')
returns 22 °C
